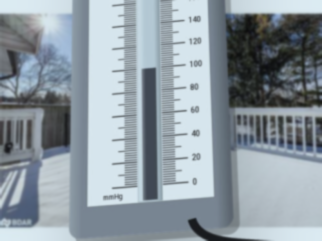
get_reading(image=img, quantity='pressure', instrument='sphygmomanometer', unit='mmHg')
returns 100 mmHg
